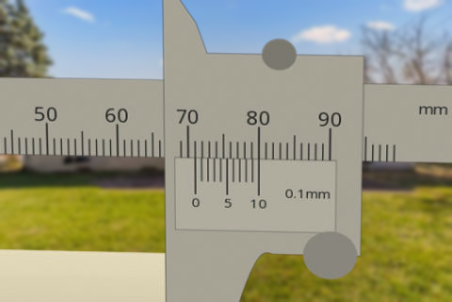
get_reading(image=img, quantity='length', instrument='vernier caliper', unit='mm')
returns 71.0 mm
